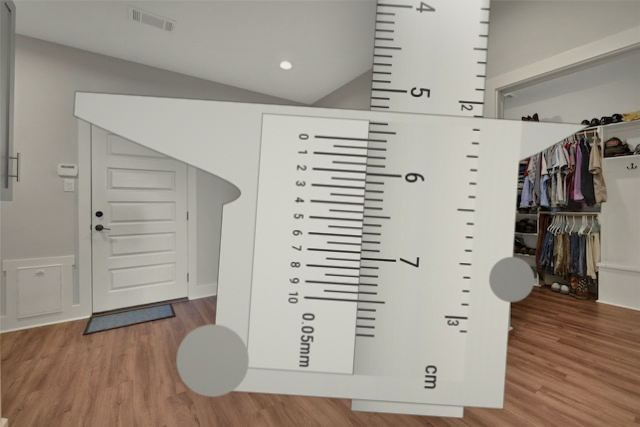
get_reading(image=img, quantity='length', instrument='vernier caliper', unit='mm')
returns 56.0 mm
